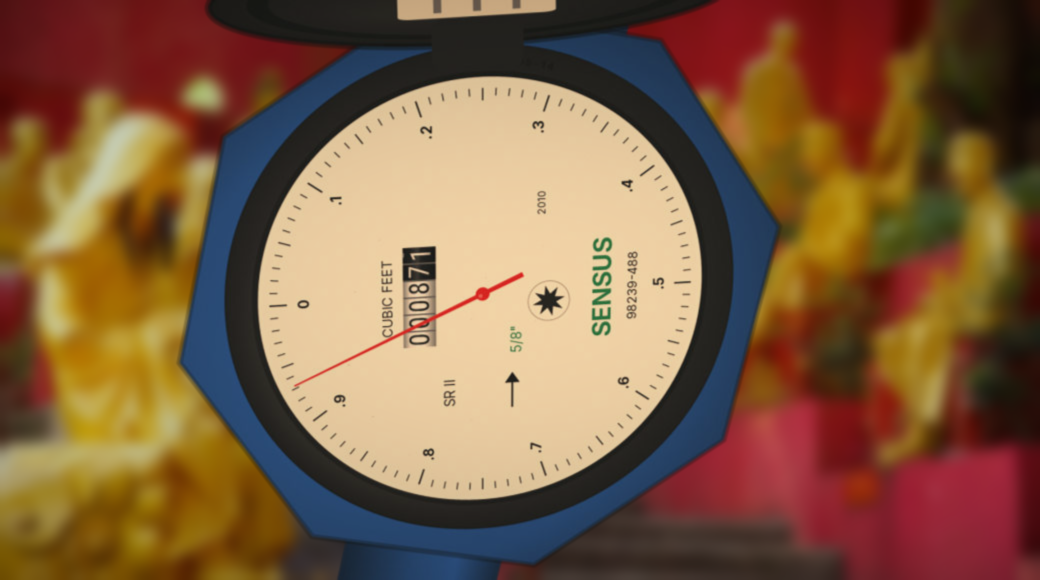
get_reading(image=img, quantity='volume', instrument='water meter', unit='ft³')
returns 870.93 ft³
